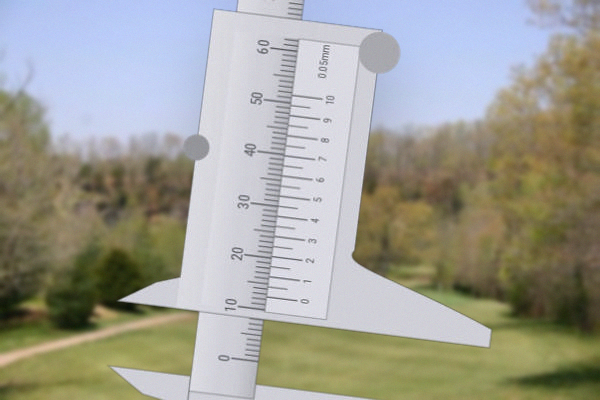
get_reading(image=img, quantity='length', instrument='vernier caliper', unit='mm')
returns 12.5 mm
